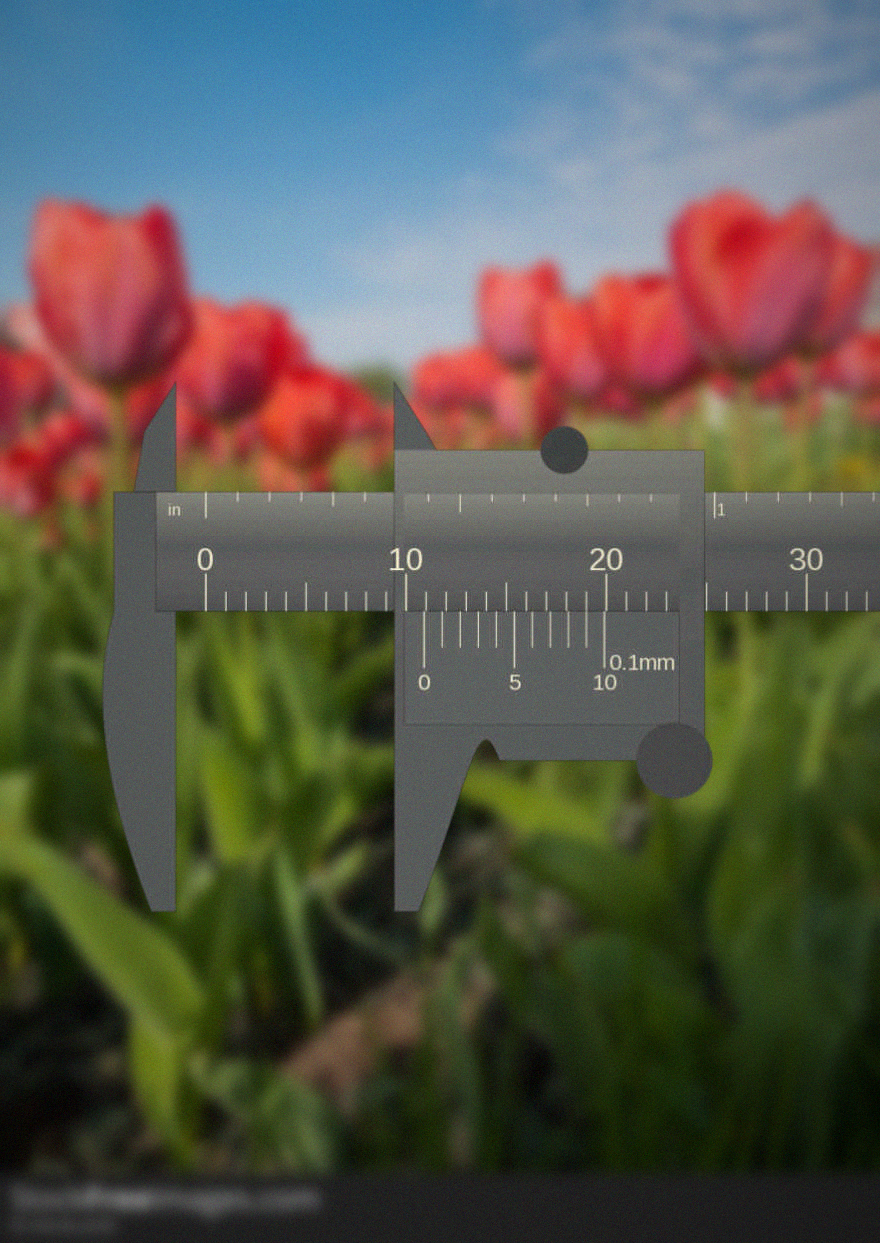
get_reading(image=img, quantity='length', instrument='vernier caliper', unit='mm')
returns 10.9 mm
